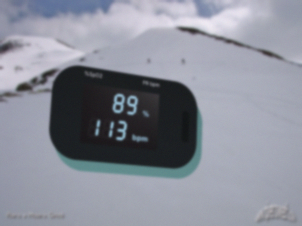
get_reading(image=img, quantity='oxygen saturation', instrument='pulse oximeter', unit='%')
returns 89 %
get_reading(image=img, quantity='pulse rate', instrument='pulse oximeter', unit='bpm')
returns 113 bpm
